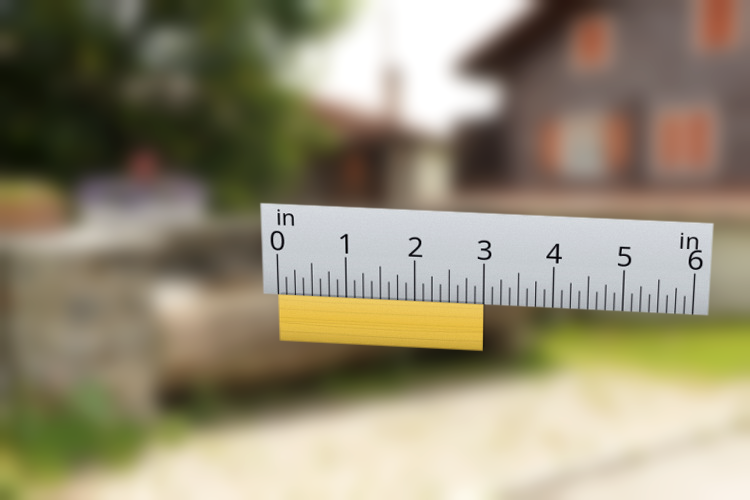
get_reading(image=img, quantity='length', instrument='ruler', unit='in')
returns 3 in
